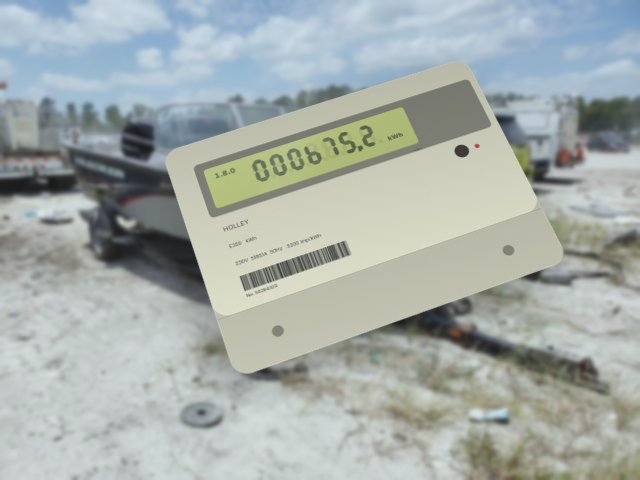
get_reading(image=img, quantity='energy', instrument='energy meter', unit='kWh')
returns 675.2 kWh
